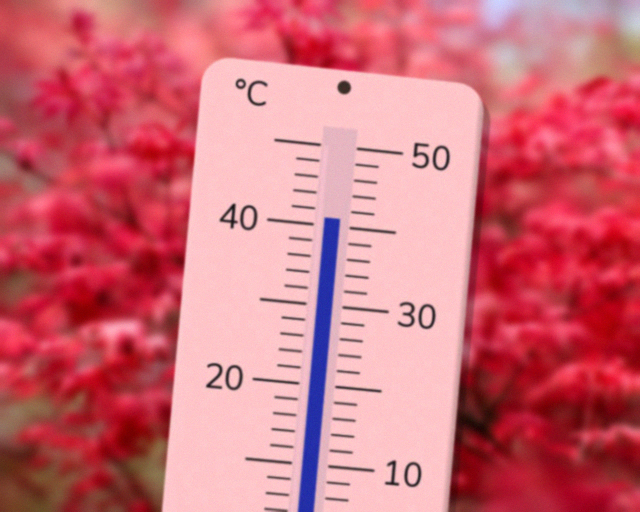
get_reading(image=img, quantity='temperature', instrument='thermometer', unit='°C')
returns 41 °C
